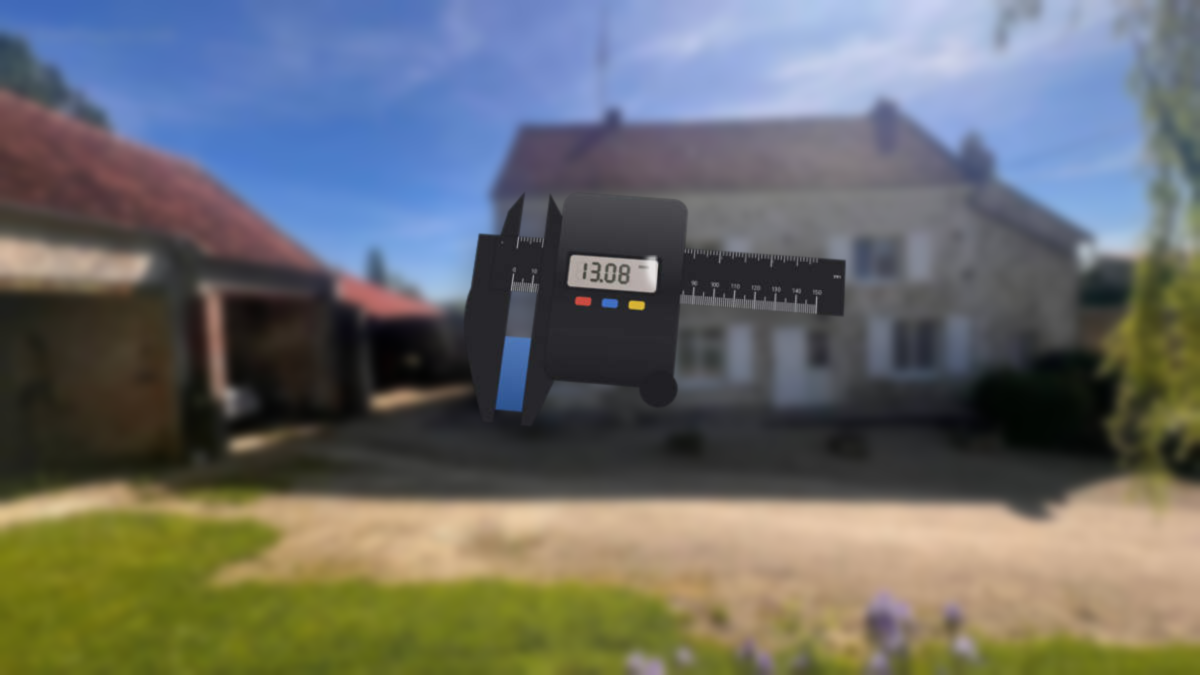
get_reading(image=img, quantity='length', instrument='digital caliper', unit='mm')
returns 13.08 mm
